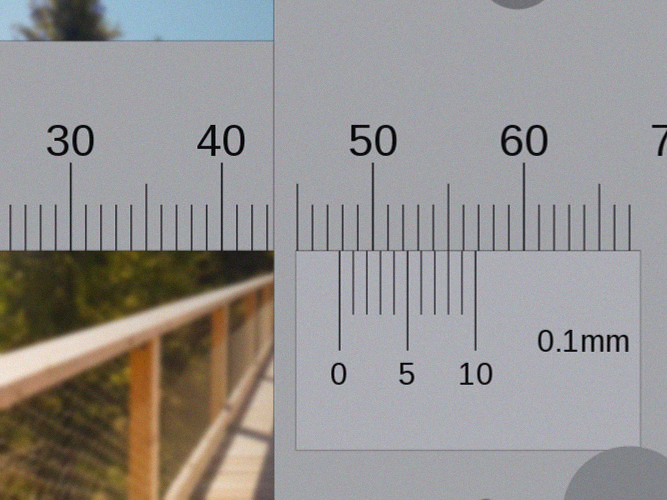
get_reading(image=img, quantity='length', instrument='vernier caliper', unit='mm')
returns 47.8 mm
